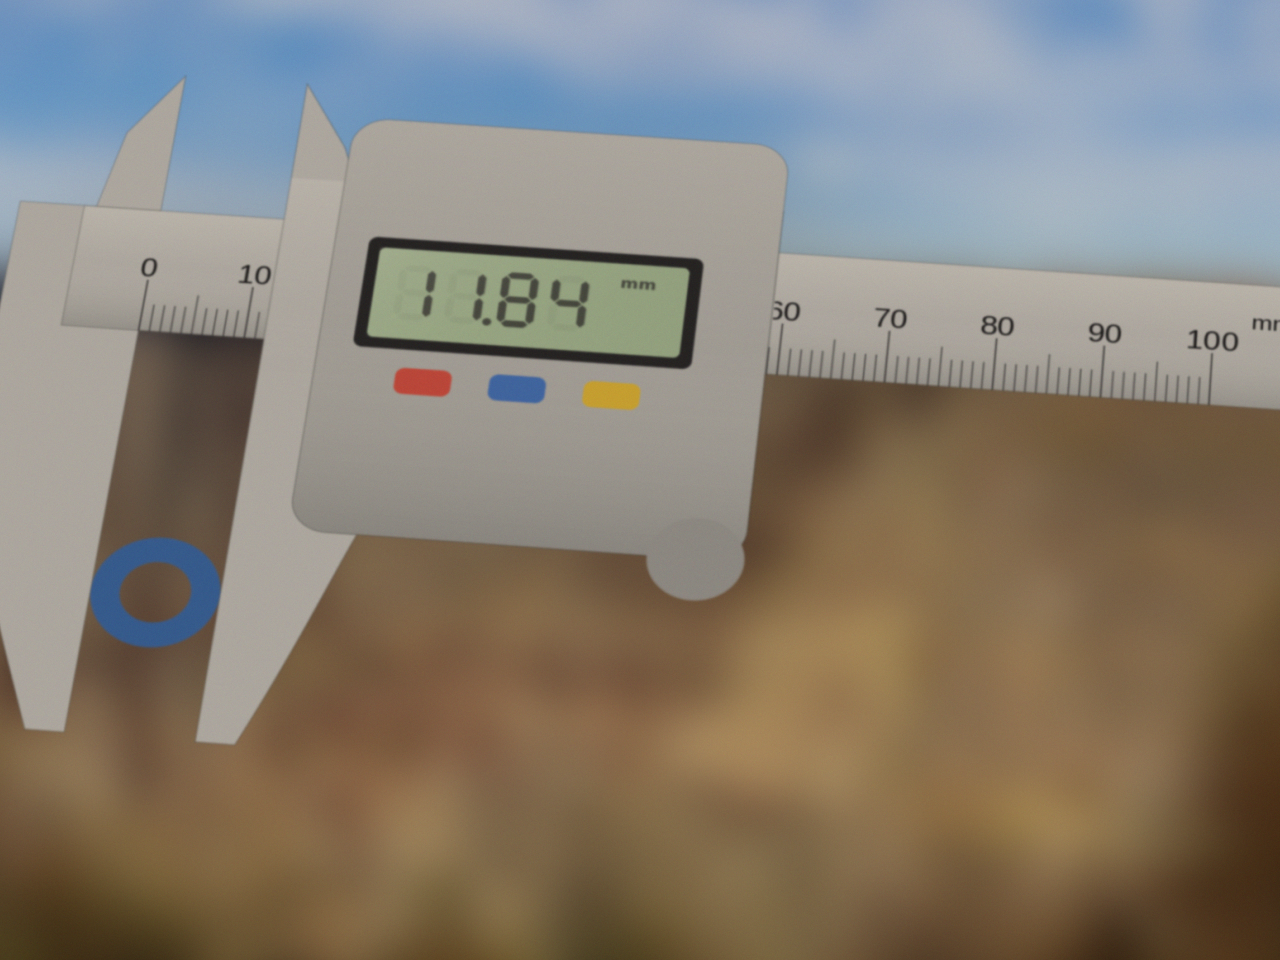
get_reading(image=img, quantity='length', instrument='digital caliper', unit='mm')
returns 11.84 mm
